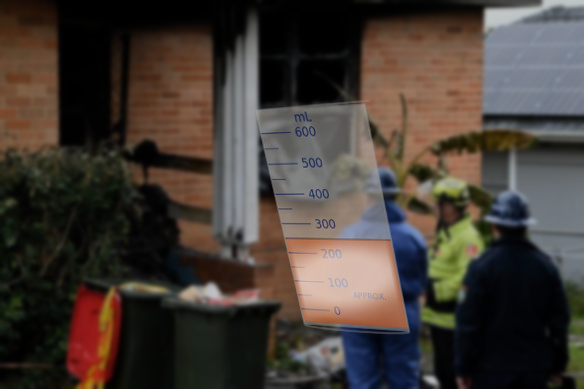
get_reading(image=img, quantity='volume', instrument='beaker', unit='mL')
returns 250 mL
